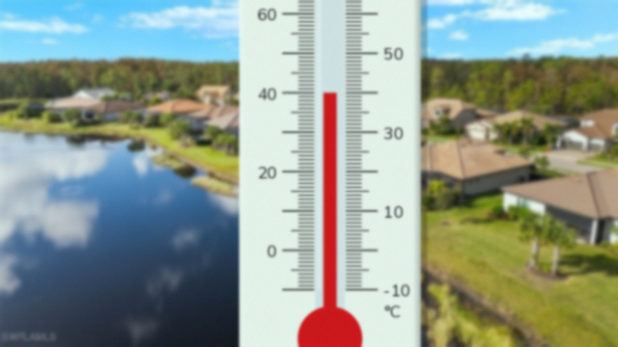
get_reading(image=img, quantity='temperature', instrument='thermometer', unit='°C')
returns 40 °C
